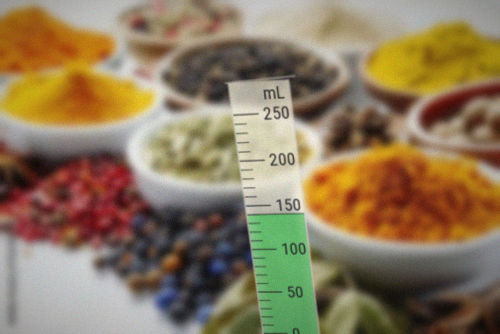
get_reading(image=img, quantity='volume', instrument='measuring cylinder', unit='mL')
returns 140 mL
